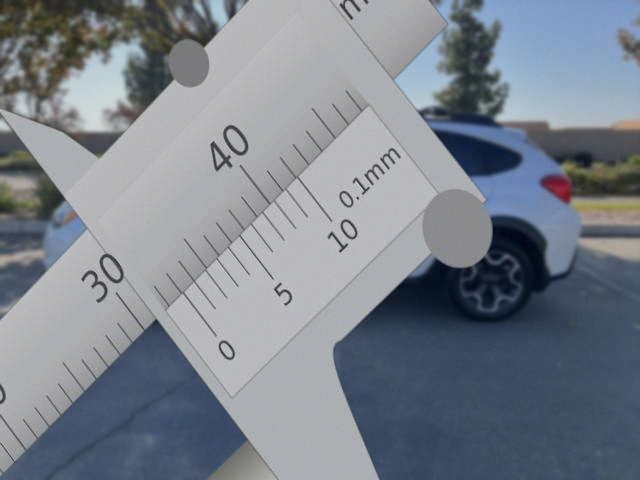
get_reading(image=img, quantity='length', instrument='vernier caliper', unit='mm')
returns 33.1 mm
